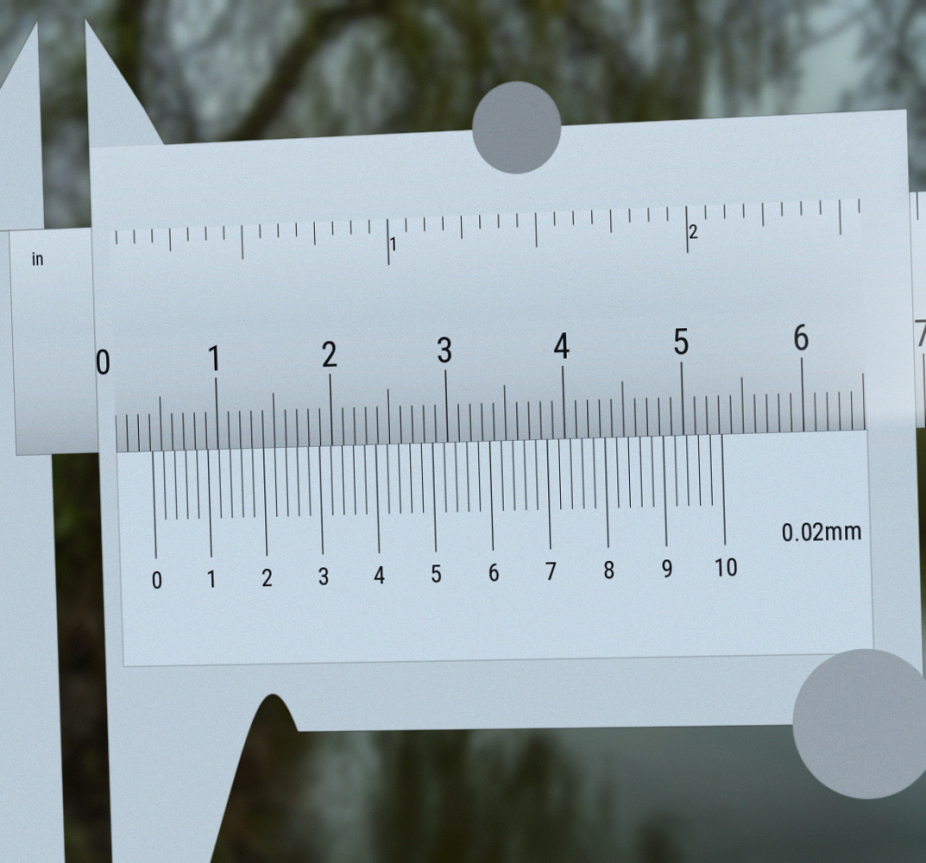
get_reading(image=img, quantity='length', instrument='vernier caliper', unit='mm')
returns 4.2 mm
